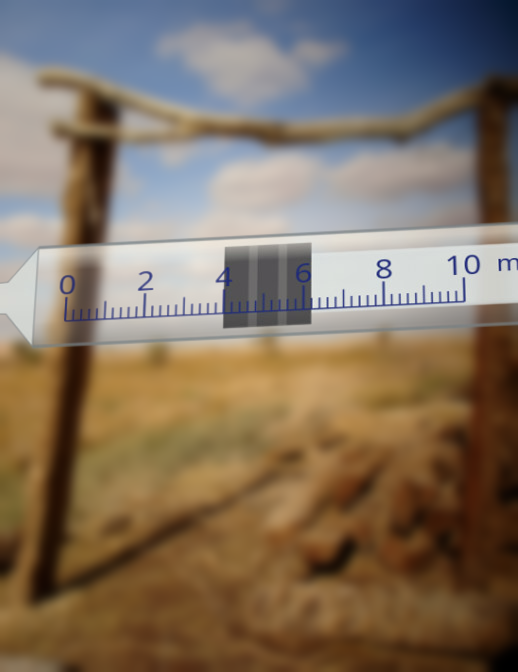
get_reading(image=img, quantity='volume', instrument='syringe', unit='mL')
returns 4 mL
